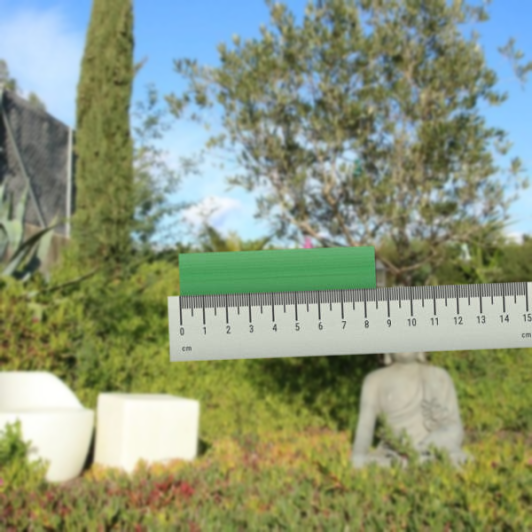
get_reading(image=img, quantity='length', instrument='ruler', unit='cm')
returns 8.5 cm
